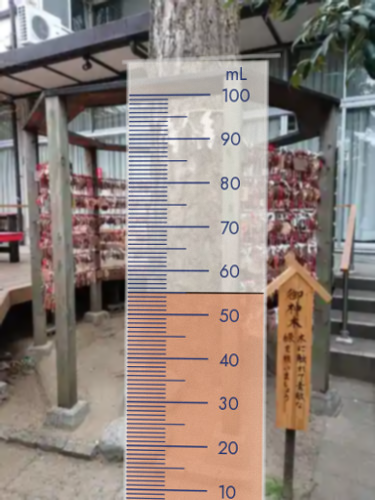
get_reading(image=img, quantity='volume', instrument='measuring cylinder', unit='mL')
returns 55 mL
